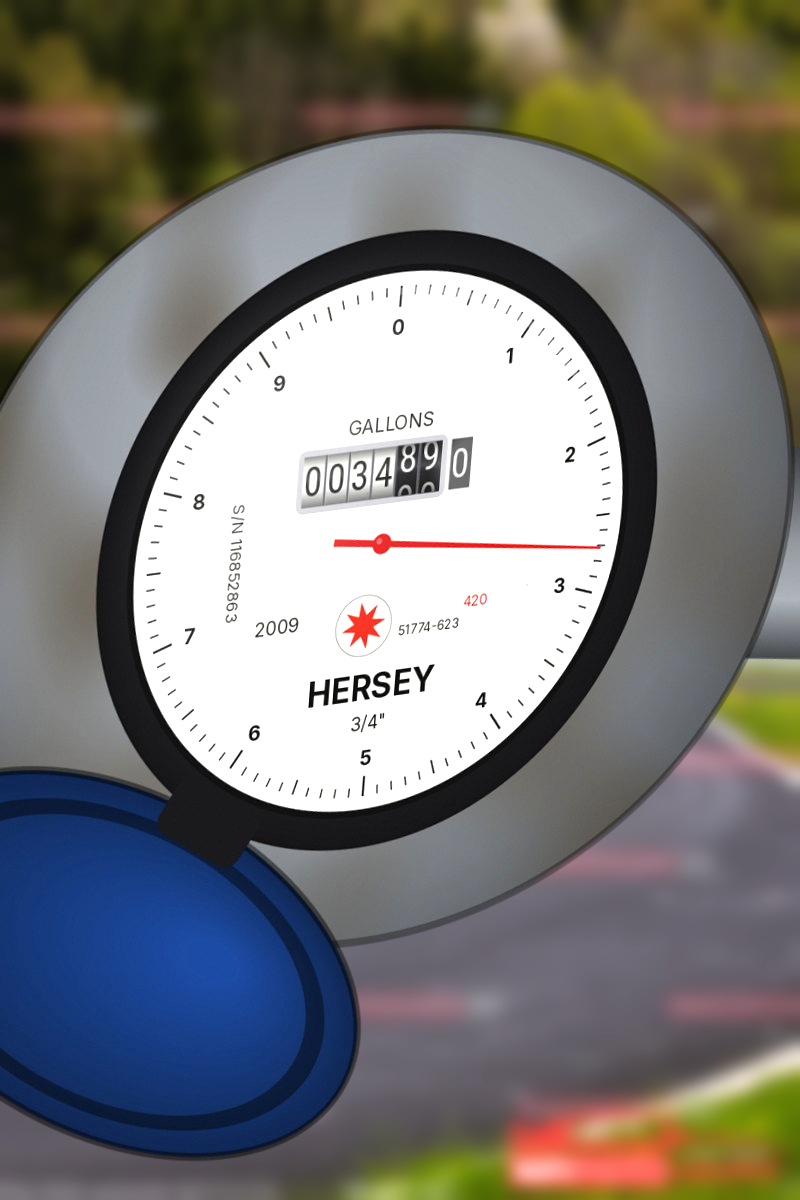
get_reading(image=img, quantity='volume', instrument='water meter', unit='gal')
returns 34892.7 gal
